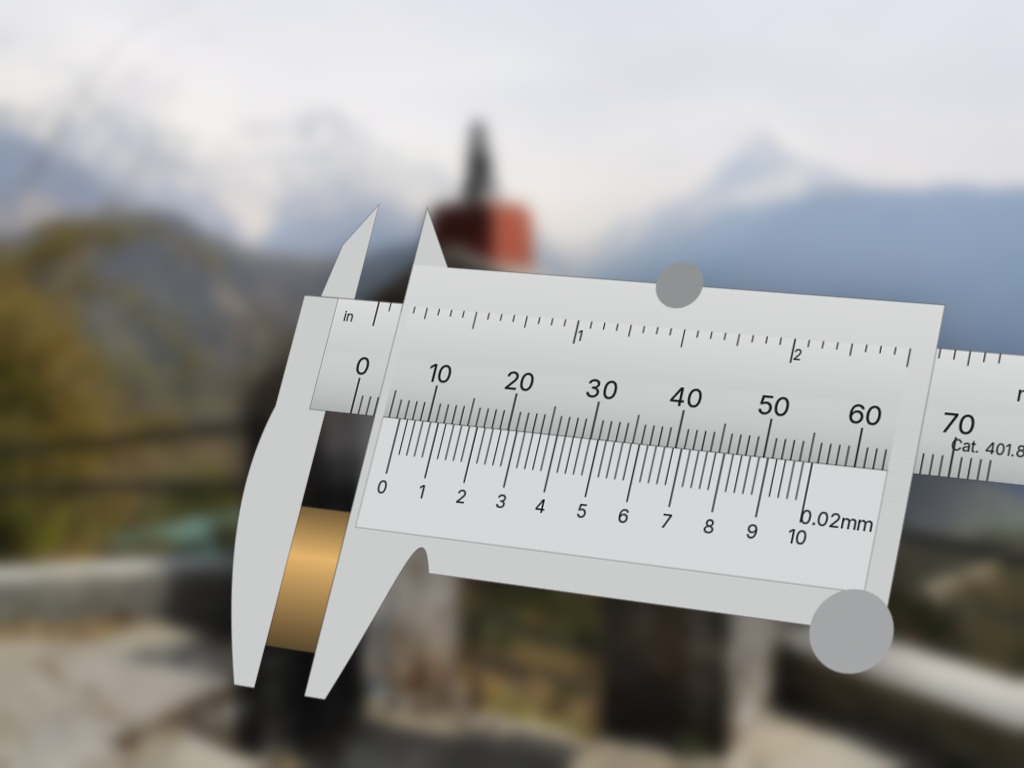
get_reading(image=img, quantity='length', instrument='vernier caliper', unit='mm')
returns 6.4 mm
